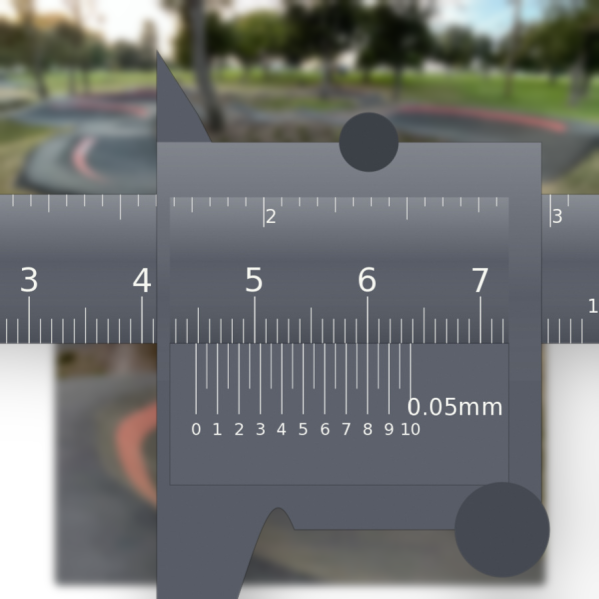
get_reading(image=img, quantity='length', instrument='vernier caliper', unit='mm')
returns 44.8 mm
